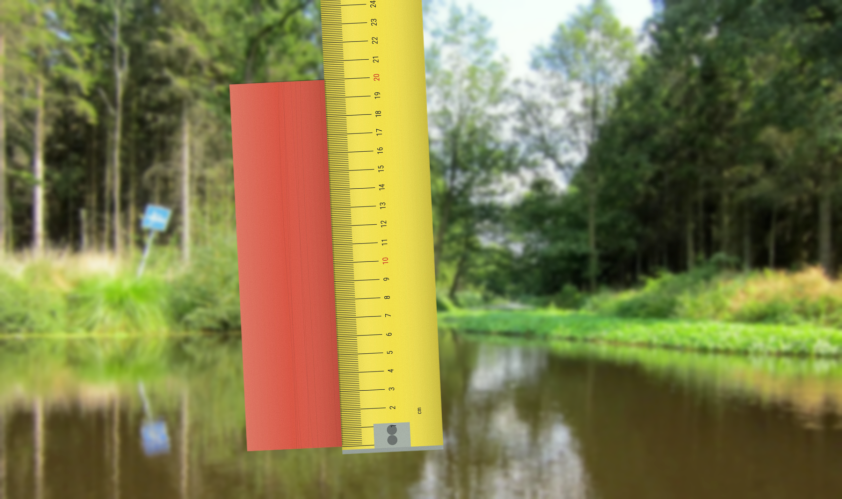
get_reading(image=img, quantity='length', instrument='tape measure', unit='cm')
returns 20 cm
